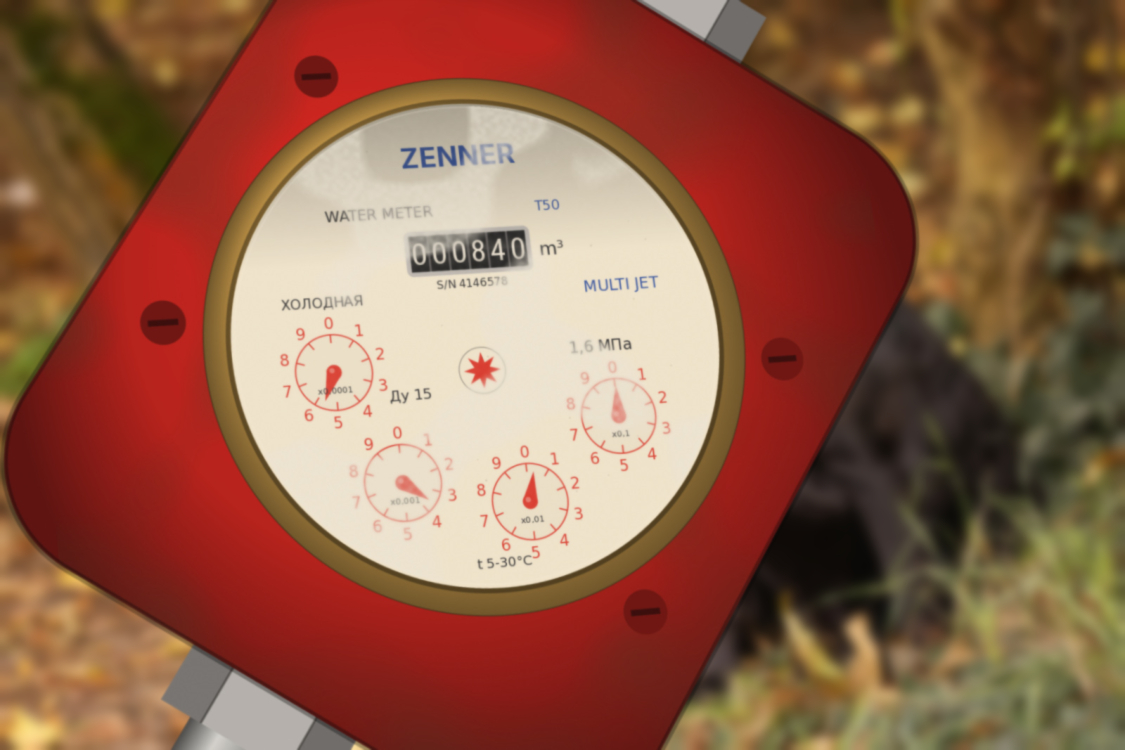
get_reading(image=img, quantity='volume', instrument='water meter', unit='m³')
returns 840.0035 m³
